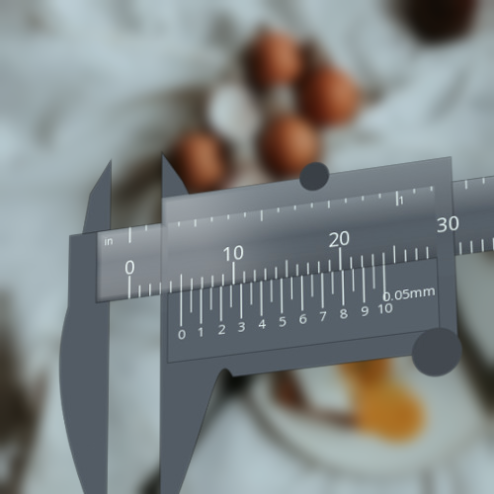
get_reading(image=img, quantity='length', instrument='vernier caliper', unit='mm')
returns 5.0 mm
